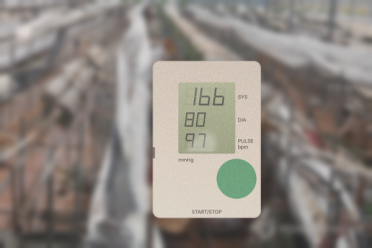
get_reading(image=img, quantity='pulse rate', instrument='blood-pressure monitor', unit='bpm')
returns 97 bpm
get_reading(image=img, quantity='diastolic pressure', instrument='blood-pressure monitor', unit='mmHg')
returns 80 mmHg
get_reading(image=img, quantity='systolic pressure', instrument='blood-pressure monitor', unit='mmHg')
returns 166 mmHg
